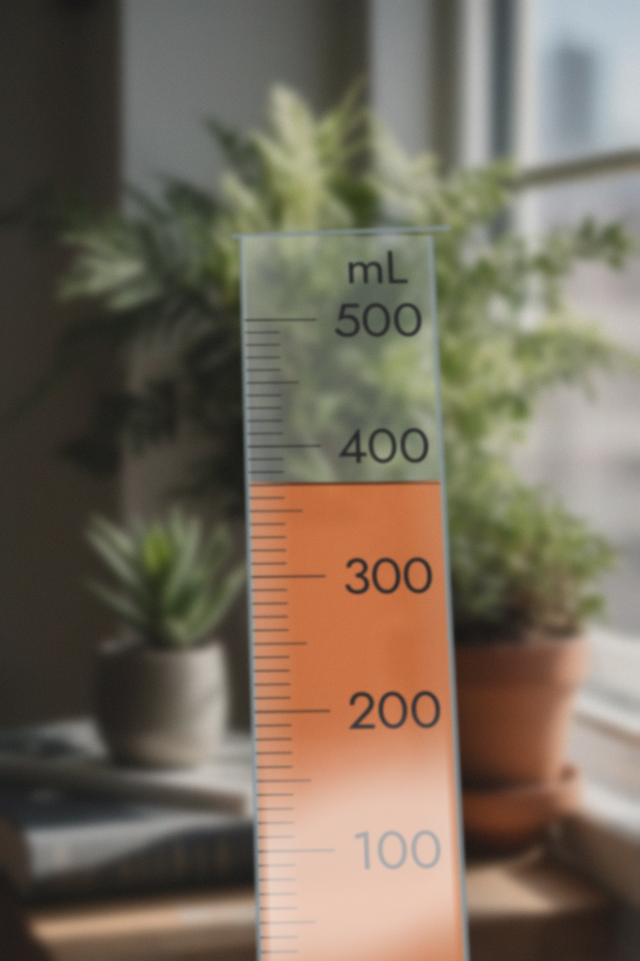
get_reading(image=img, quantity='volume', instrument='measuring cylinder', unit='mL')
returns 370 mL
